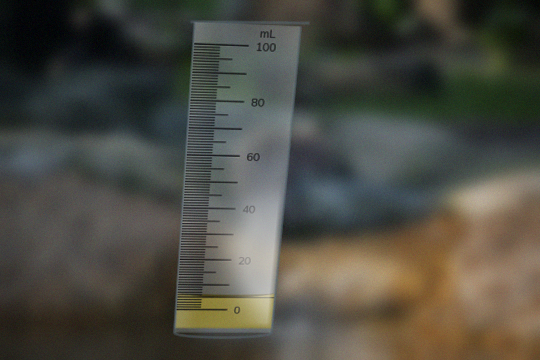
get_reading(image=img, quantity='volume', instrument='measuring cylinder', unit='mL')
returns 5 mL
